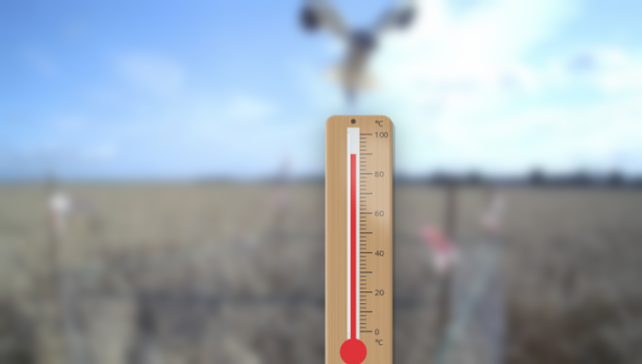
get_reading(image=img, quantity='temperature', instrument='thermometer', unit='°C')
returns 90 °C
